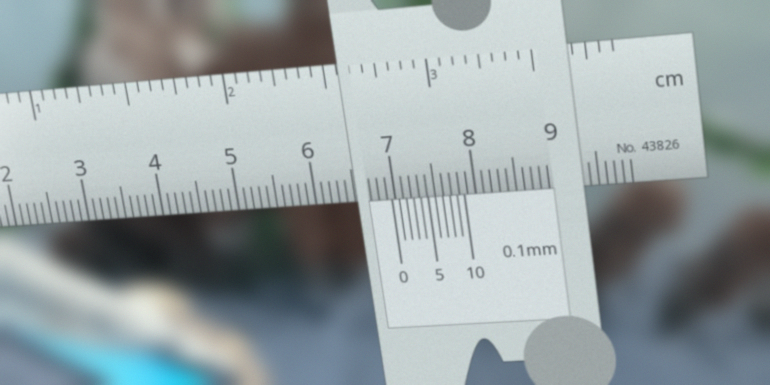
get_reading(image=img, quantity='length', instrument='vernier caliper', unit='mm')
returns 69.6 mm
